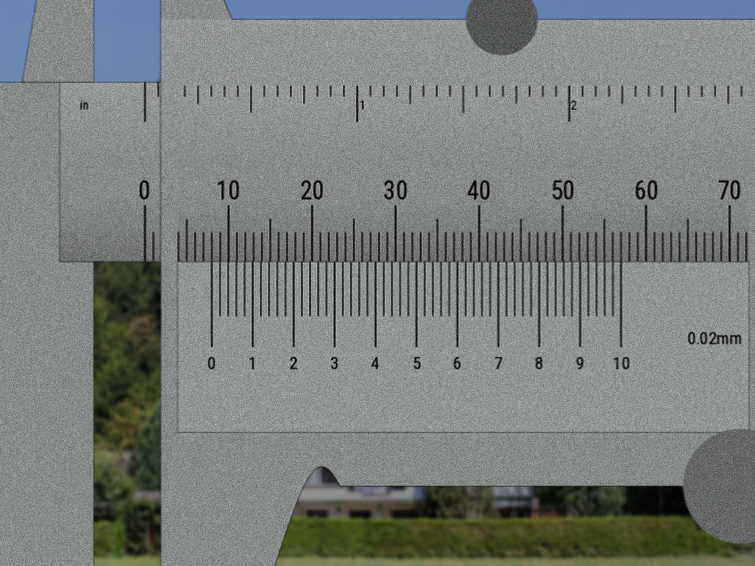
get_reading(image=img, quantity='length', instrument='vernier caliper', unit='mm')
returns 8.0 mm
